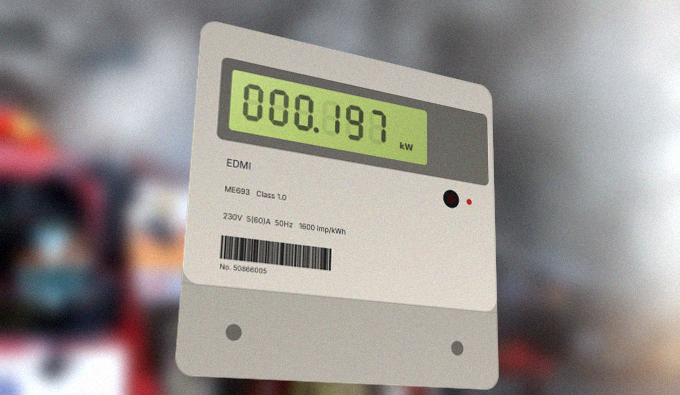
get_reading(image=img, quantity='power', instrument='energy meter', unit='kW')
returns 0.197 kW
